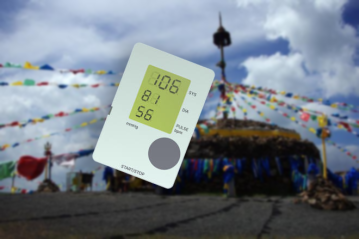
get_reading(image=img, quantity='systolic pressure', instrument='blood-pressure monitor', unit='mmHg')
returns 106 mmHg
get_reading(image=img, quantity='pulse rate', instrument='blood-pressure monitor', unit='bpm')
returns 56 bpm
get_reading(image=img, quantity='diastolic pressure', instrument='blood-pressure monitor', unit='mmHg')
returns 81 mmHg
